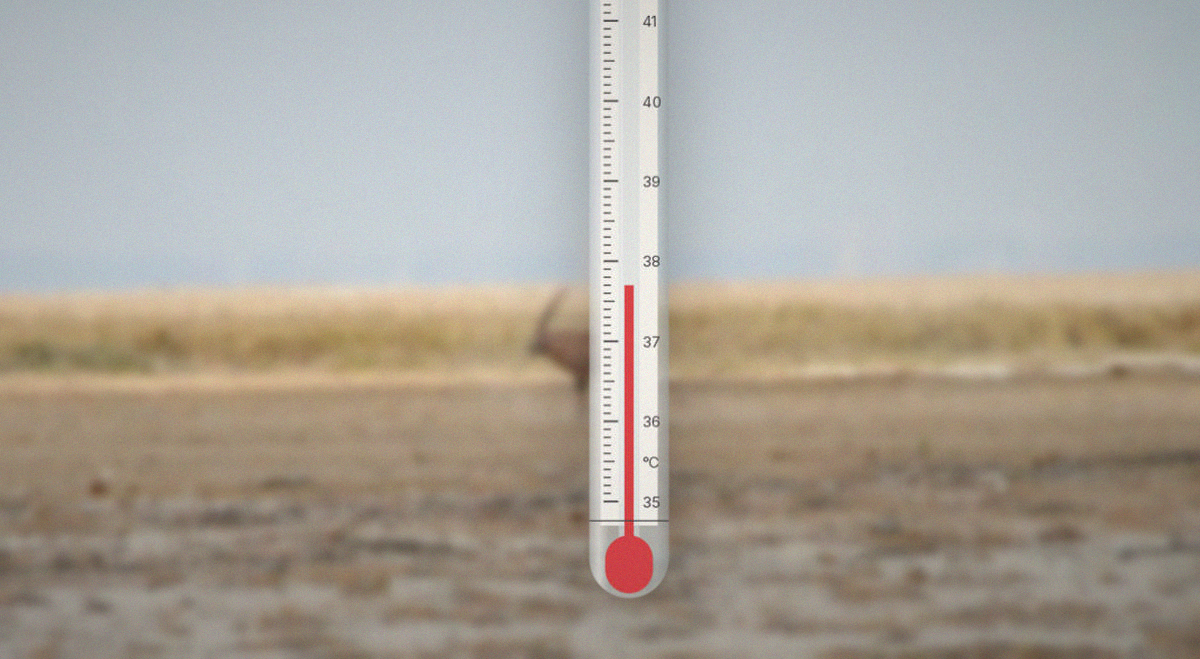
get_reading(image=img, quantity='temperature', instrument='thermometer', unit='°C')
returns 37.7 °C
